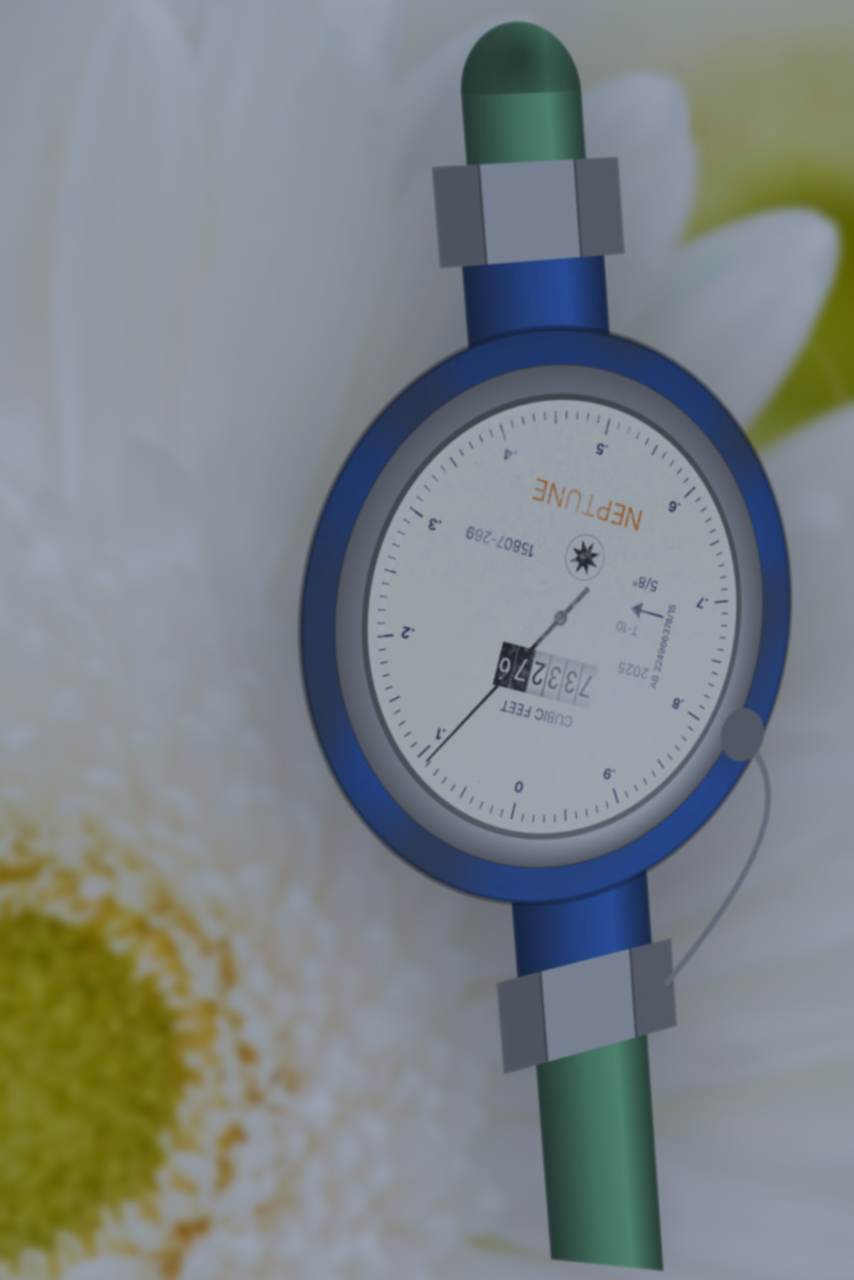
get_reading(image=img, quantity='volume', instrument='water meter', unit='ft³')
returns 733276.09 ft³
